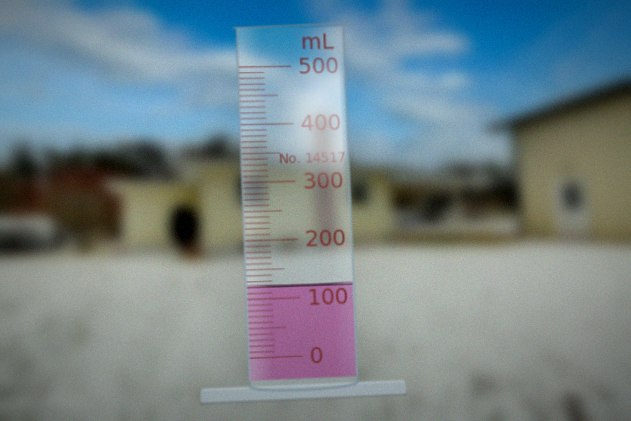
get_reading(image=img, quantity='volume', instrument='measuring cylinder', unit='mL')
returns 120 mL
